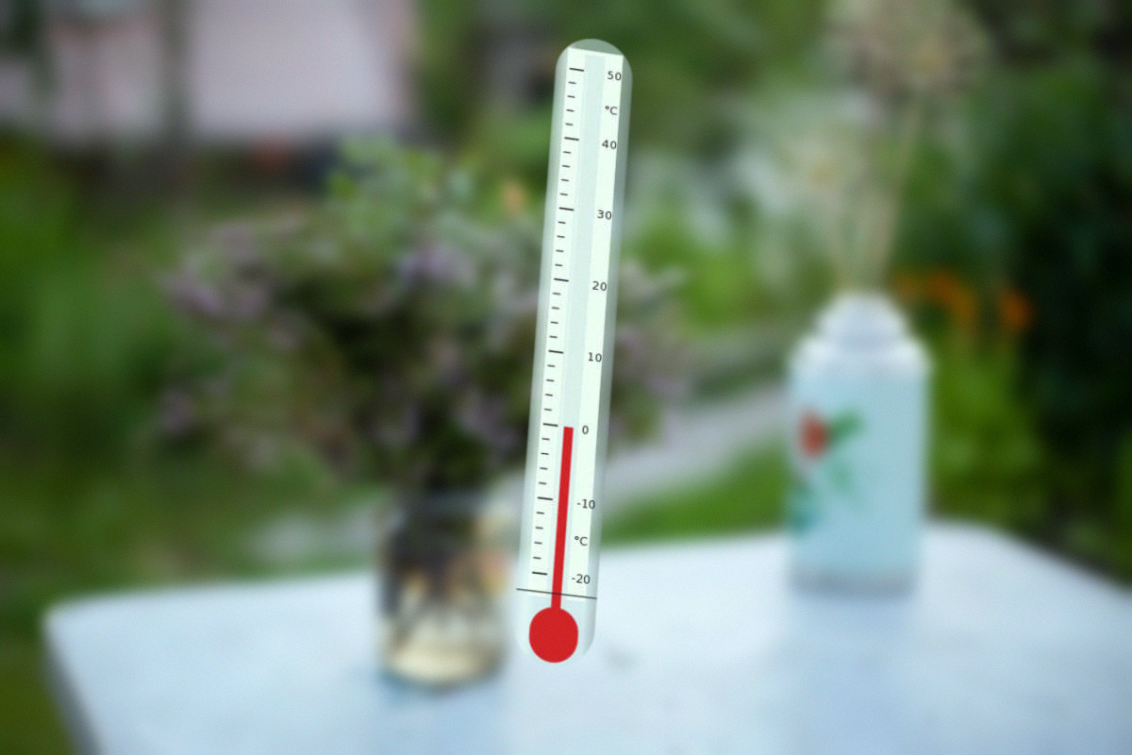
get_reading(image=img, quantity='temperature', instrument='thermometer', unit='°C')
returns 0 °C
